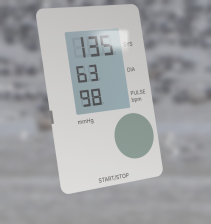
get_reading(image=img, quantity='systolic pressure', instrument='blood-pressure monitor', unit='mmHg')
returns 135 mmHg
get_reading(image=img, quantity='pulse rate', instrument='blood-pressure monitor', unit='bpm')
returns 98 bpm
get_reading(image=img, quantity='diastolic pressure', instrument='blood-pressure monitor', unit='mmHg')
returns 63 mmHg
